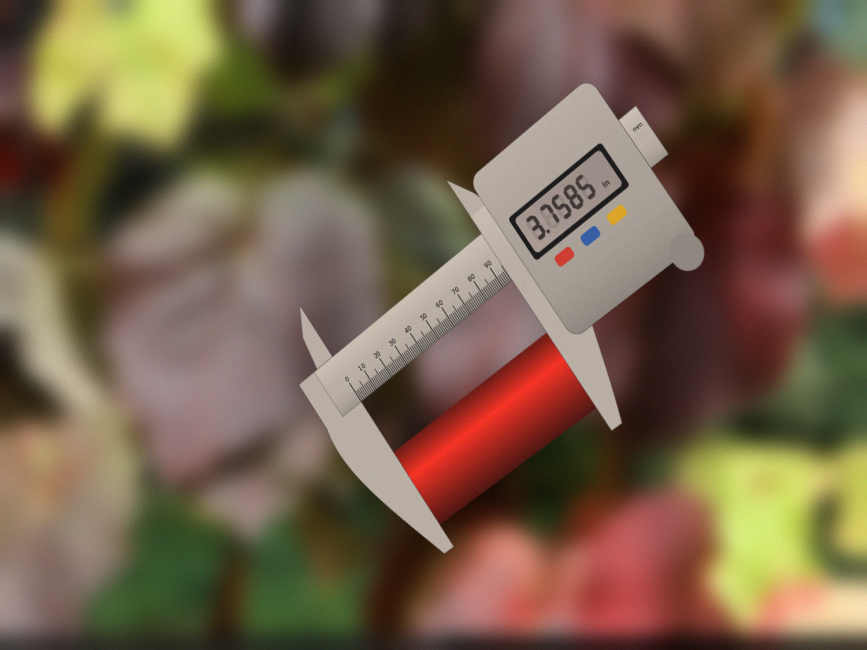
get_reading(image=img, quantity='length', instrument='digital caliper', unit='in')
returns 3.7585 in
